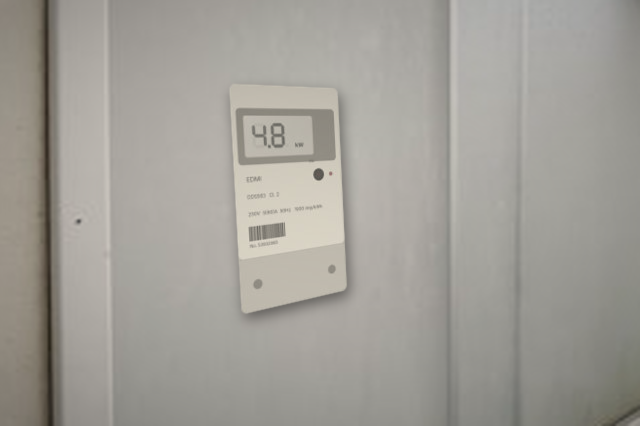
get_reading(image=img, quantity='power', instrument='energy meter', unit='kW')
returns 4.8 kW
